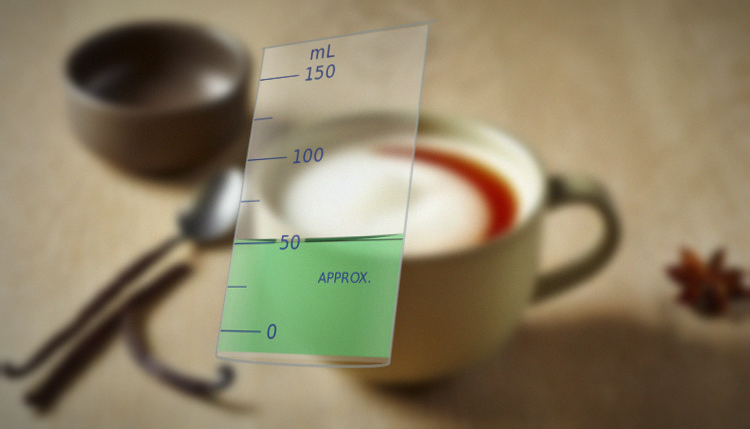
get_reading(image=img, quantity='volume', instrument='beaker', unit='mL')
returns 50 mL
